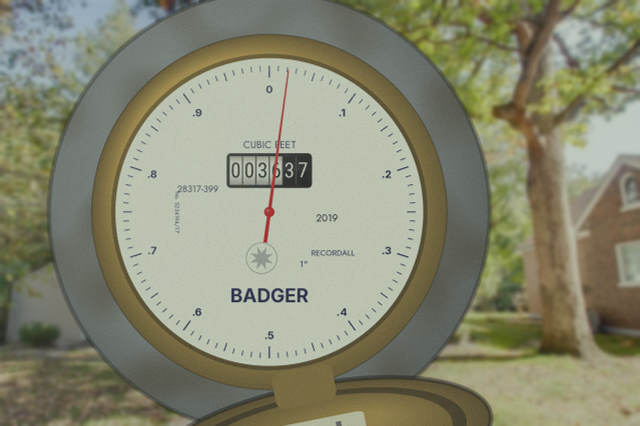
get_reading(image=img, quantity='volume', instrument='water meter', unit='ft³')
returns 3637.02 ft³
